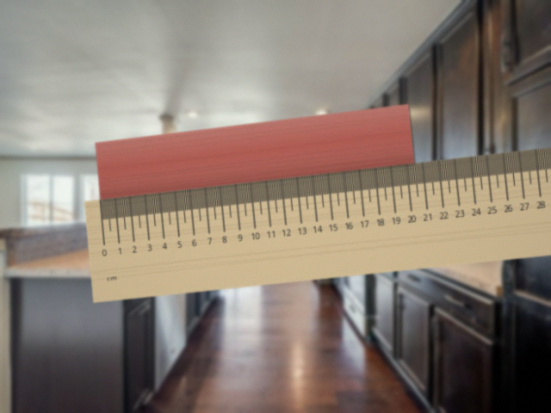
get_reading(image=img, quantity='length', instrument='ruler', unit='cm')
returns 20.5 cm
